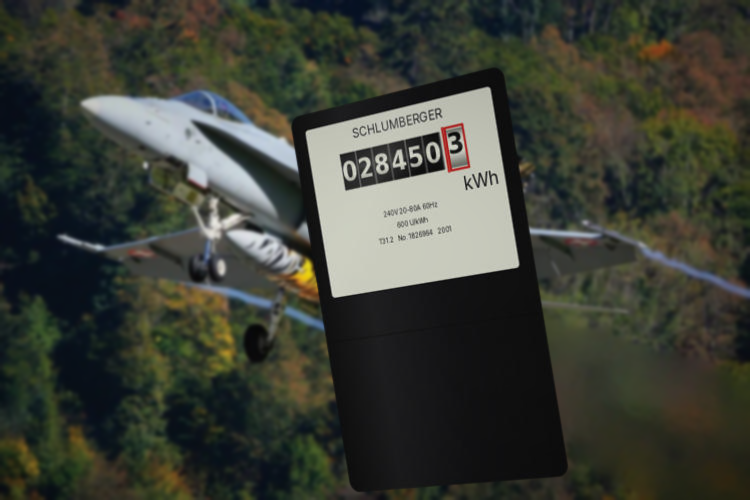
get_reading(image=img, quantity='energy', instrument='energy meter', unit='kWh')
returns 28450.3 kWh
